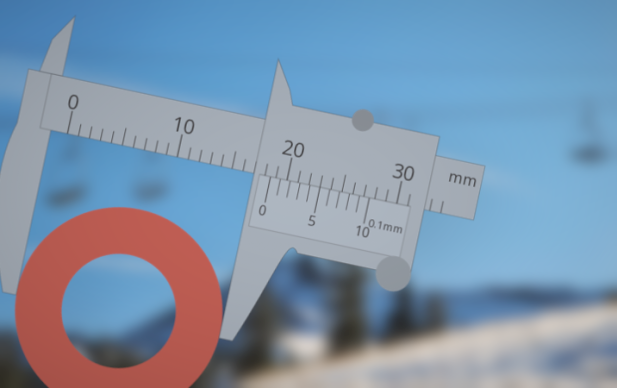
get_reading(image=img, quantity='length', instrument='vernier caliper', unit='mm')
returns 18.5 mm
